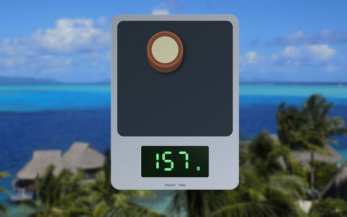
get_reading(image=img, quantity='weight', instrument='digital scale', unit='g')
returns 157 g
